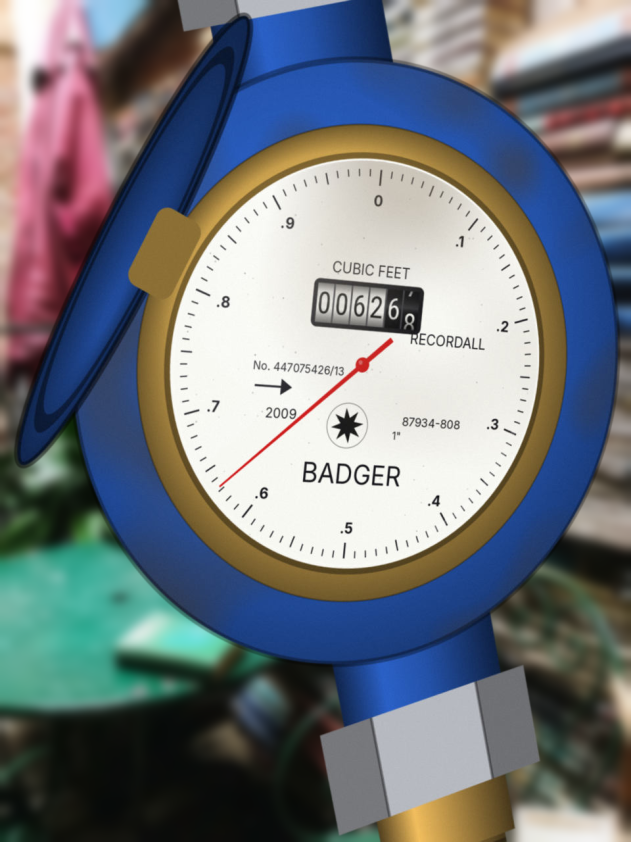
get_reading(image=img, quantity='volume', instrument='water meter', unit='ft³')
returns 6267.63 ft³
